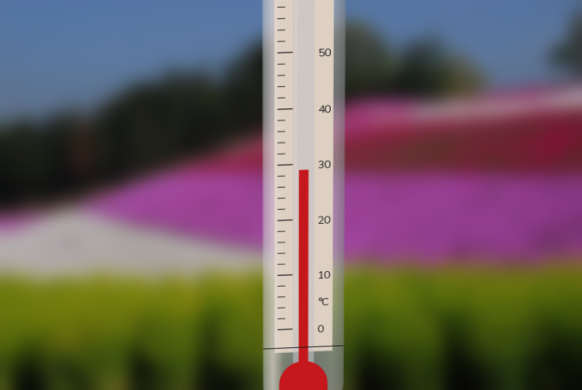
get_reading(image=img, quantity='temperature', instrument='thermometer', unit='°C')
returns 29 °C
